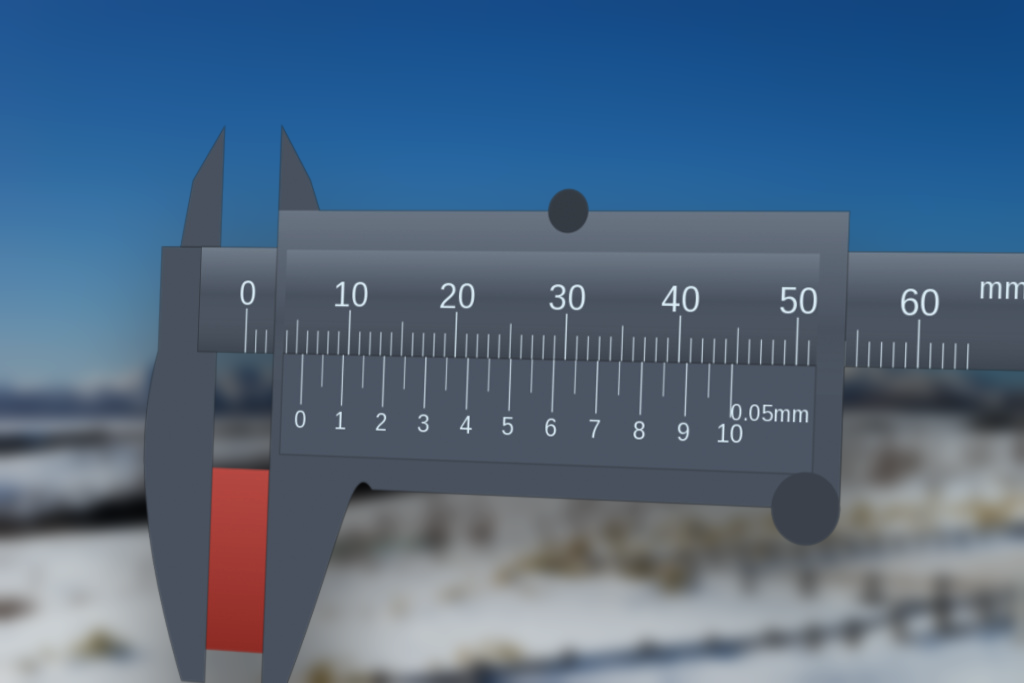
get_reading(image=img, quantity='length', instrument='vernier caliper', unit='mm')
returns 5.6 mm
